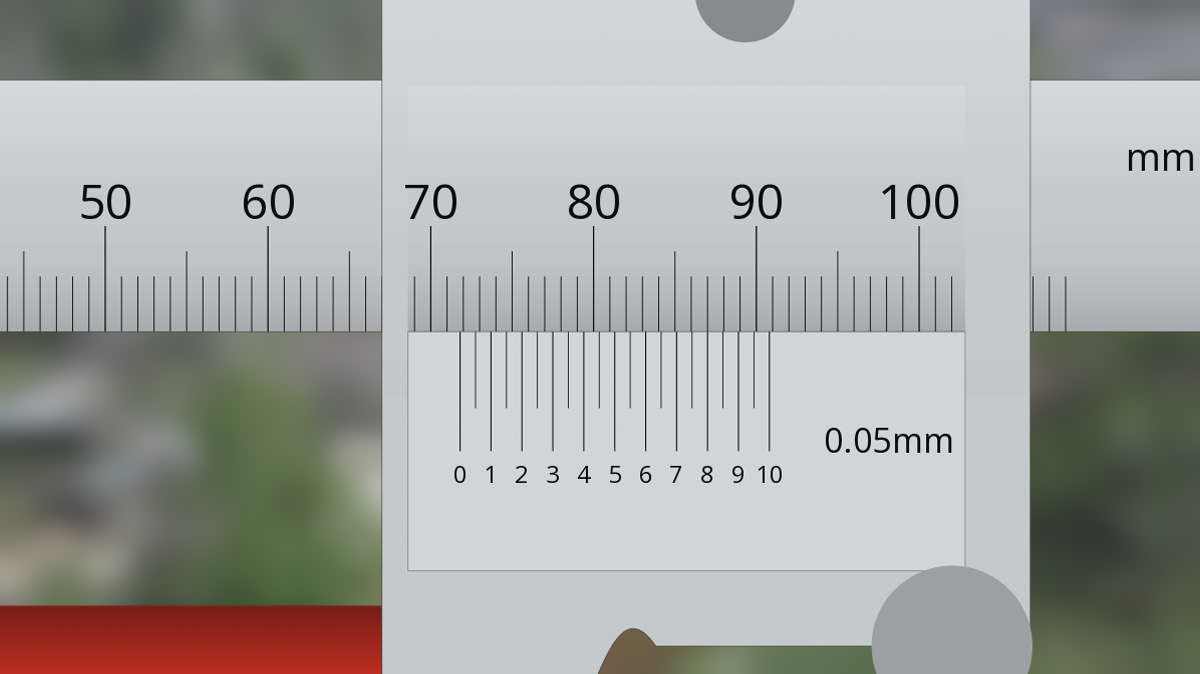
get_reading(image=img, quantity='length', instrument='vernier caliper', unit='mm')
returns 71.8 mm
